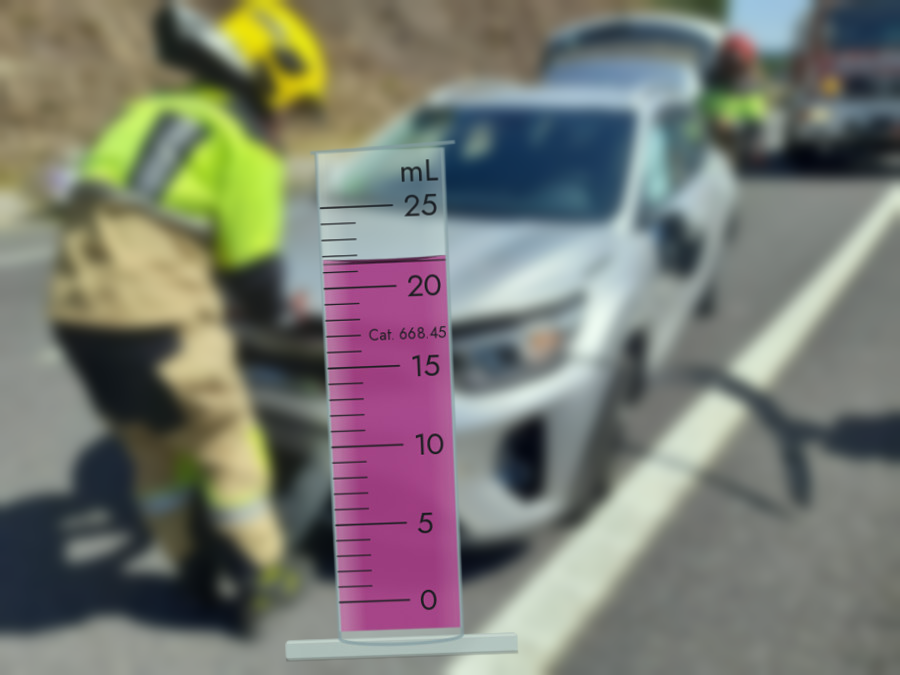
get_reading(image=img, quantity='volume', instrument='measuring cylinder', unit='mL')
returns 21.5 mL
